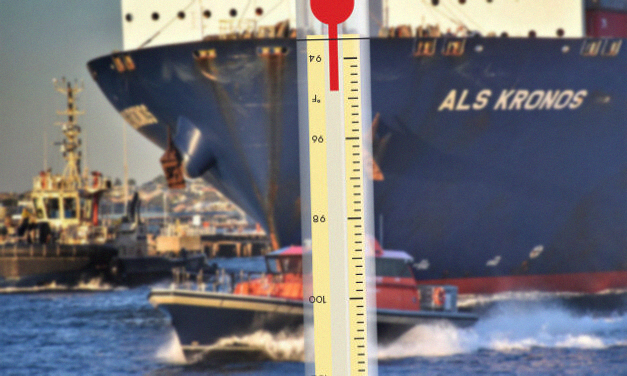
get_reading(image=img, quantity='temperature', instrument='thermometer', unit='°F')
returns 94.8 °F
